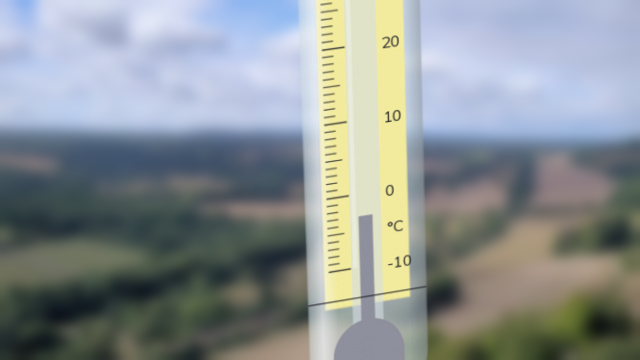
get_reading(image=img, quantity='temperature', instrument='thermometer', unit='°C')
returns -3 °C
